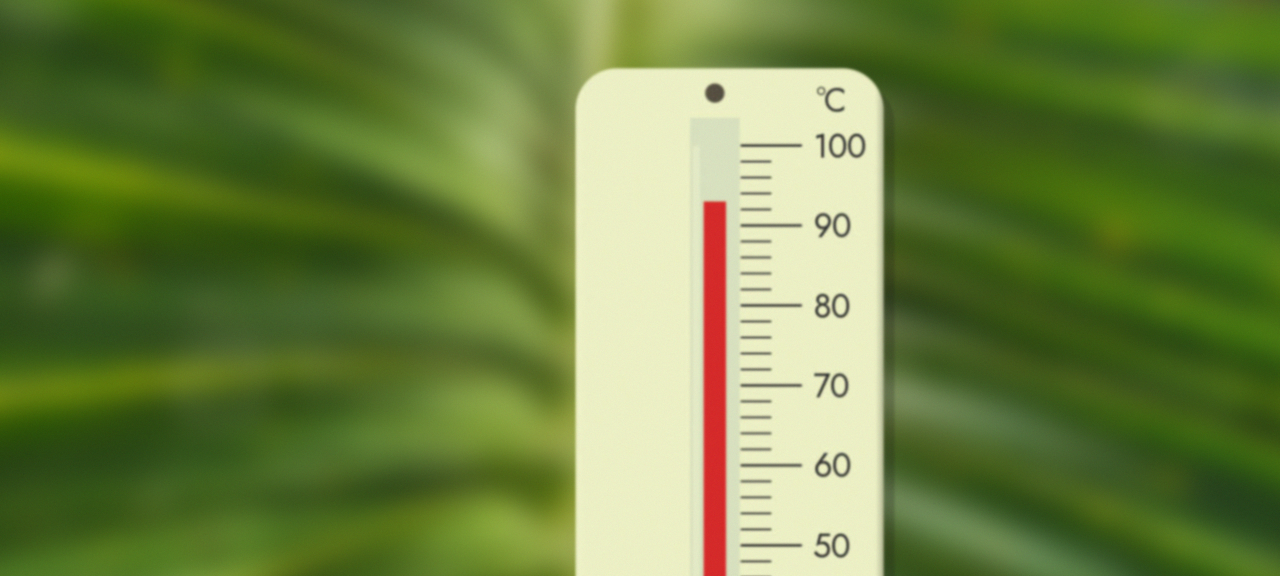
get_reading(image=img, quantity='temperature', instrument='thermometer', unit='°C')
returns 93 °C
